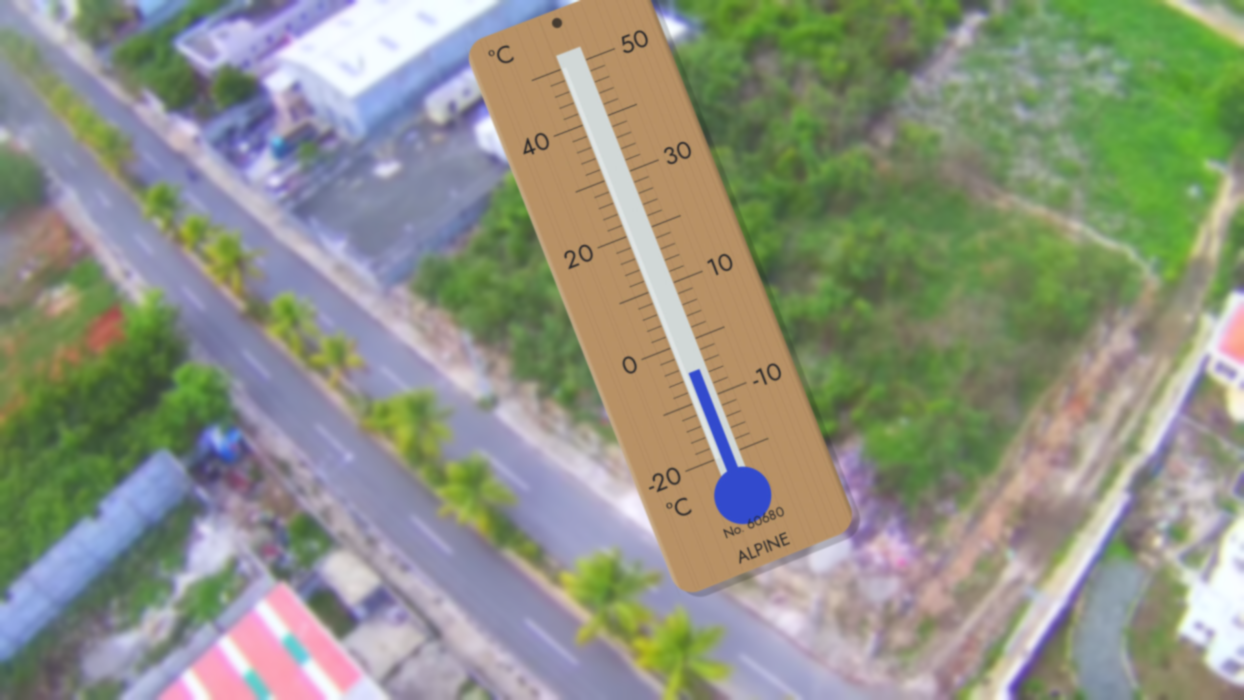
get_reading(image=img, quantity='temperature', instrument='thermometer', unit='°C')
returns -5 °C
